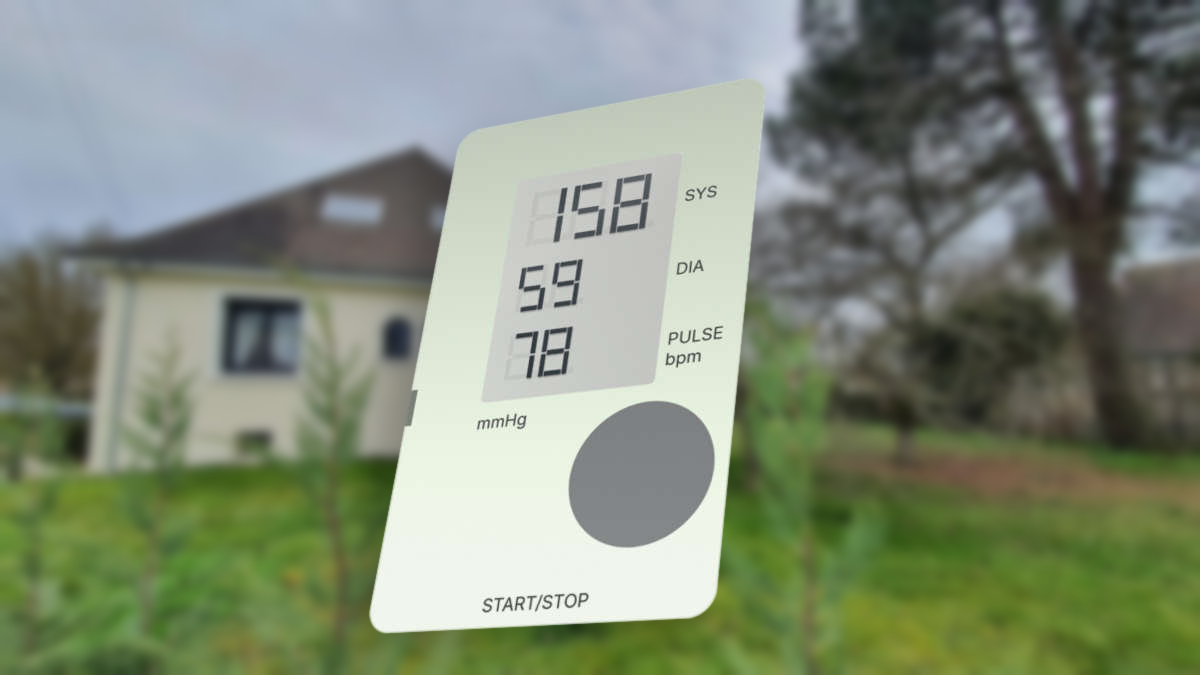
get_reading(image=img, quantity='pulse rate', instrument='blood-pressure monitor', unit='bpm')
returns 78 bpm
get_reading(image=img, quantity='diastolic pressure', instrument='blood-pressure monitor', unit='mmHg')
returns 59 mmHg
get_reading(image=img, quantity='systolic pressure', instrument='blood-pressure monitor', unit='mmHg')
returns 158 mmHg
